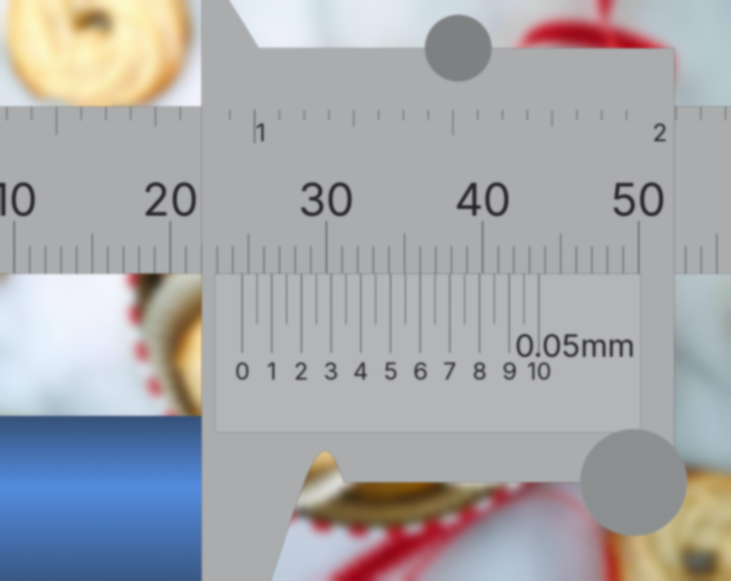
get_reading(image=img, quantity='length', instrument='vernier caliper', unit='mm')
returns 24.6 mm
